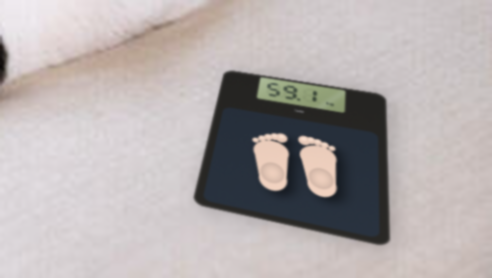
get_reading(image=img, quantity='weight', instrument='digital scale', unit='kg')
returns 59.1 kg
